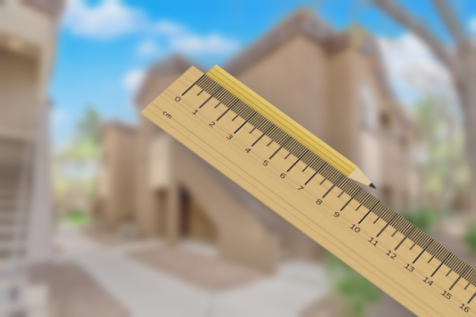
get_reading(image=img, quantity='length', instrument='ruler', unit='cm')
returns 9.5 cm
